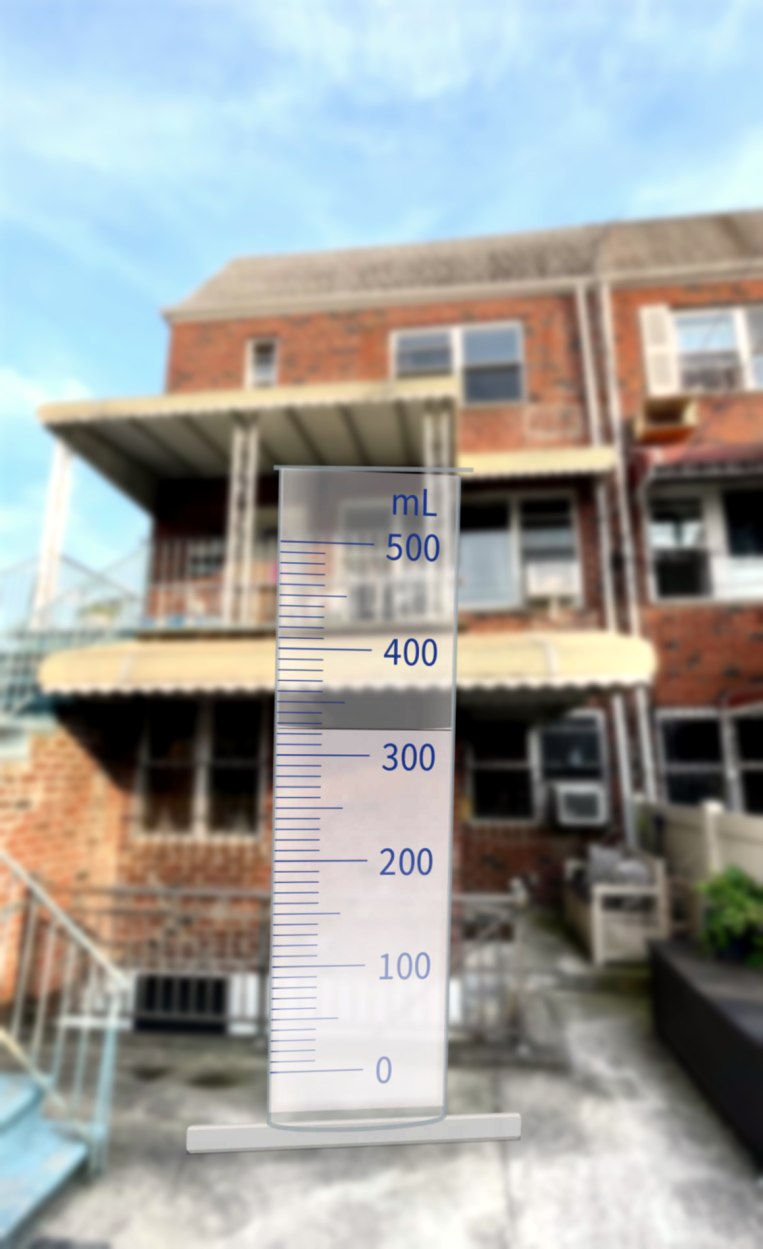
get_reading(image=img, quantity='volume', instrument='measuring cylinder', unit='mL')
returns 325 mL
